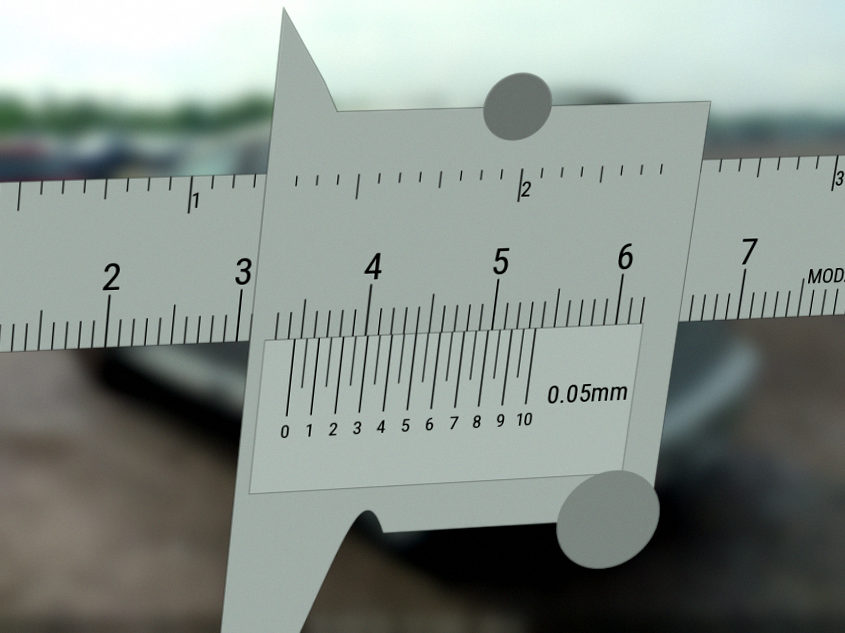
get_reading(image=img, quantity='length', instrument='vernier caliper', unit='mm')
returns 34.5 mm
